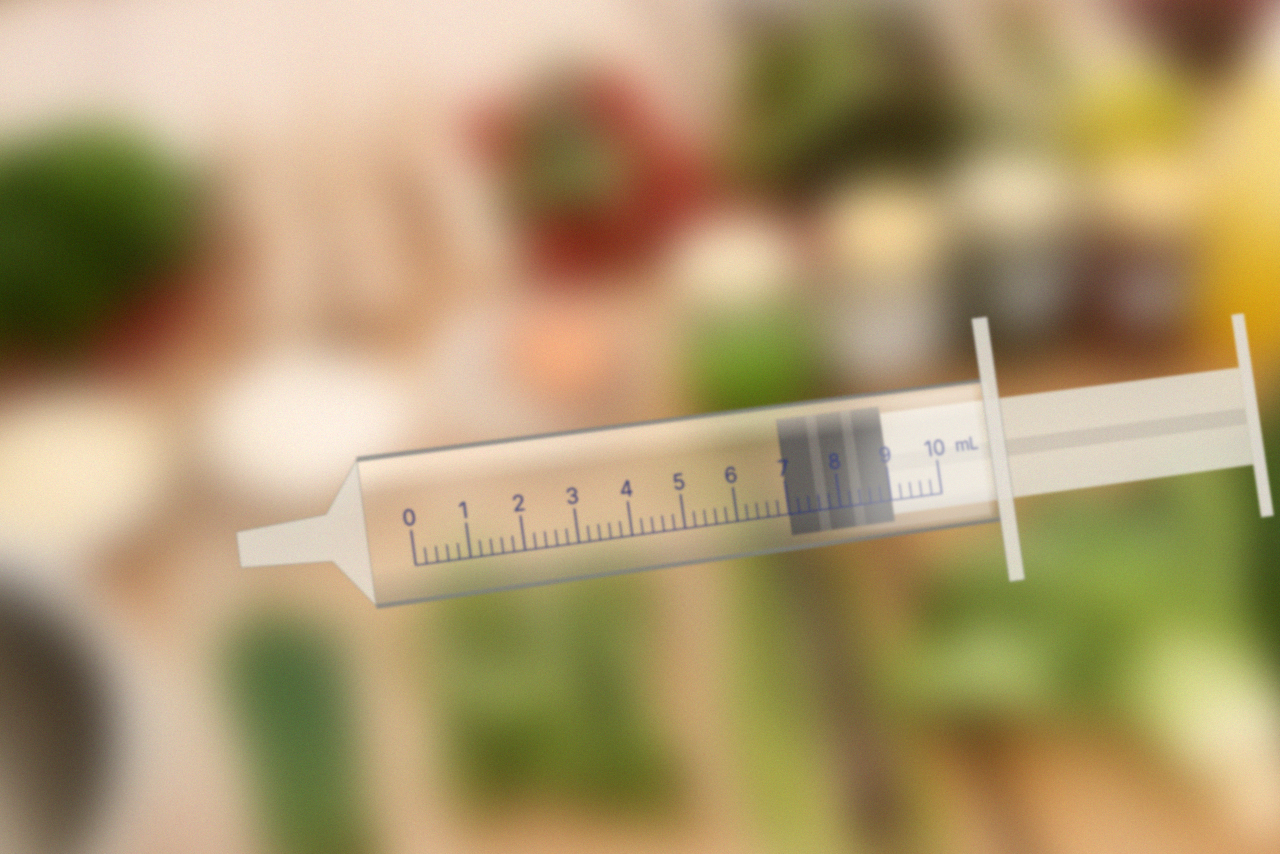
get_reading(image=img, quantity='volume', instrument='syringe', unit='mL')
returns 7 mL
